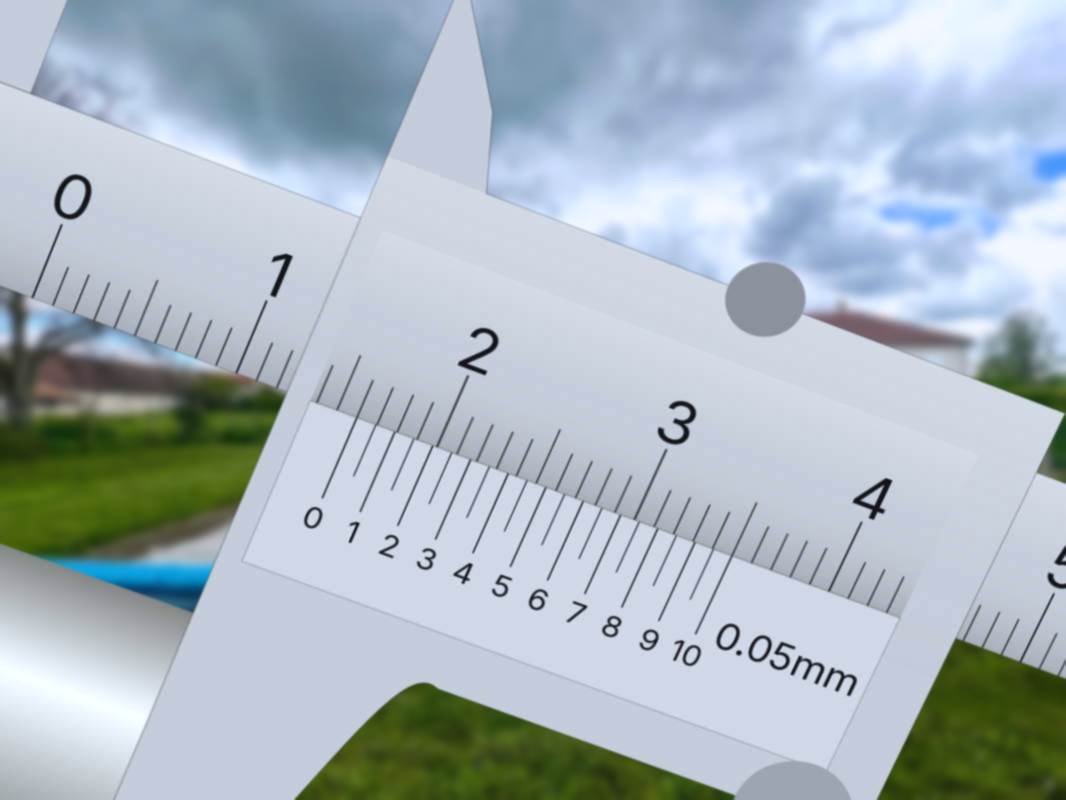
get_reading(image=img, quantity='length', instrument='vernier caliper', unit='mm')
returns 16.0 mm
